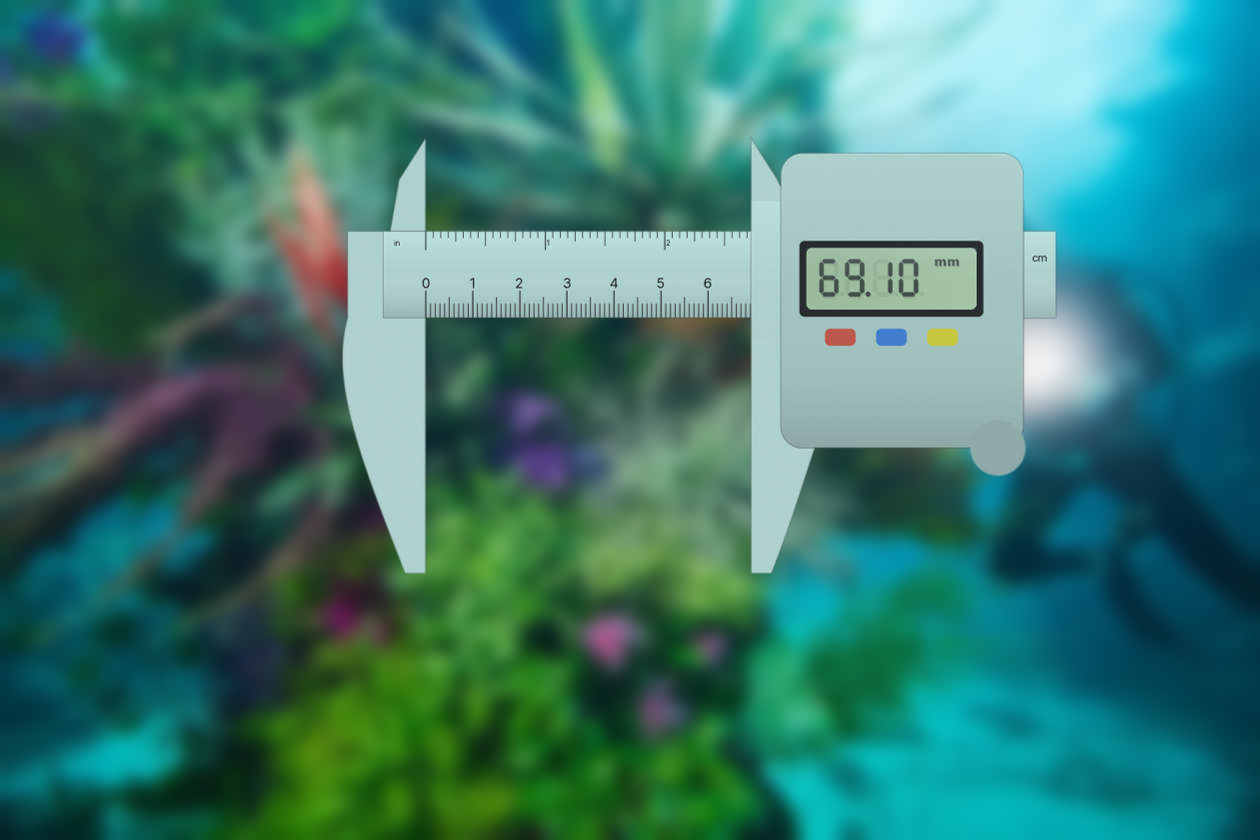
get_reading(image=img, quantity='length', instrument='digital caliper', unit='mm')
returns 69.10 mm
